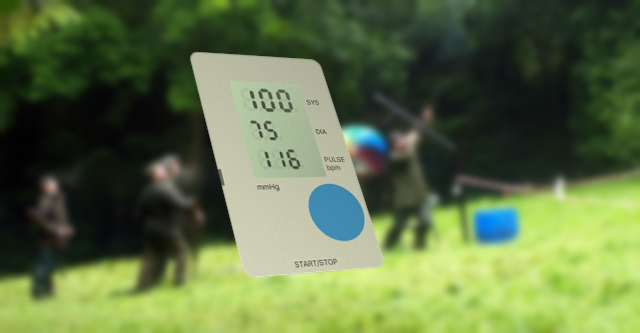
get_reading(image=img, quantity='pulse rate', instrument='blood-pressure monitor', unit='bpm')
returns 116 bpm
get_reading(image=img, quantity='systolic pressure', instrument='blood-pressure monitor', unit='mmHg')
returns 100 mmHg
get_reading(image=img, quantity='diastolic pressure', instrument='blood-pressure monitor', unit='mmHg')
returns 75 mmHg
